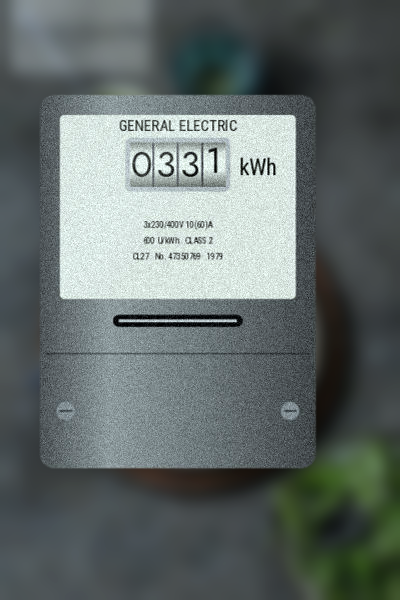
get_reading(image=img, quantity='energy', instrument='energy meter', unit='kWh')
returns 331 kWh
